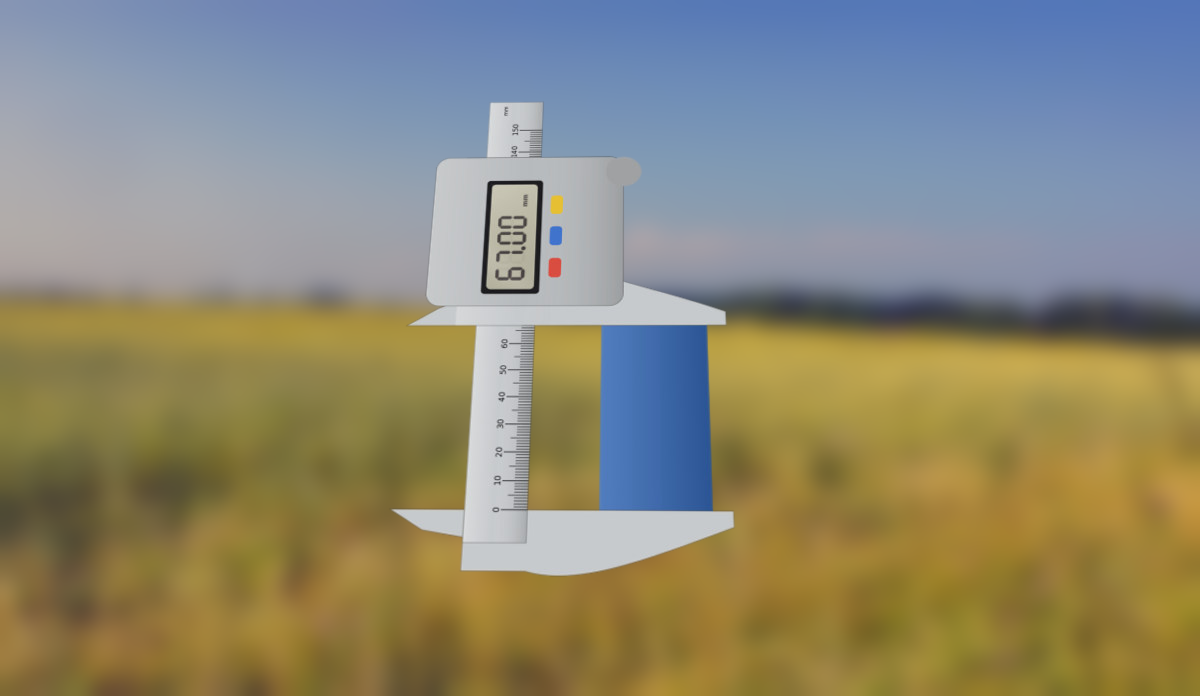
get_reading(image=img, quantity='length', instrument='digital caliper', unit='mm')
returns 67.00 mm
